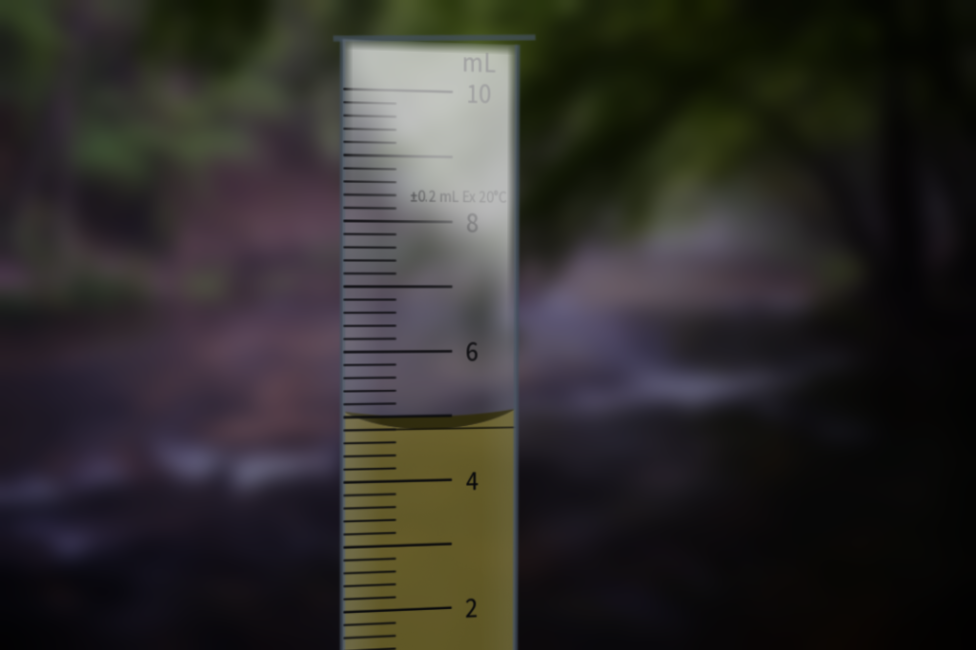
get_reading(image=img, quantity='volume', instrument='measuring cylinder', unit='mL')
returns 4.8 mL
